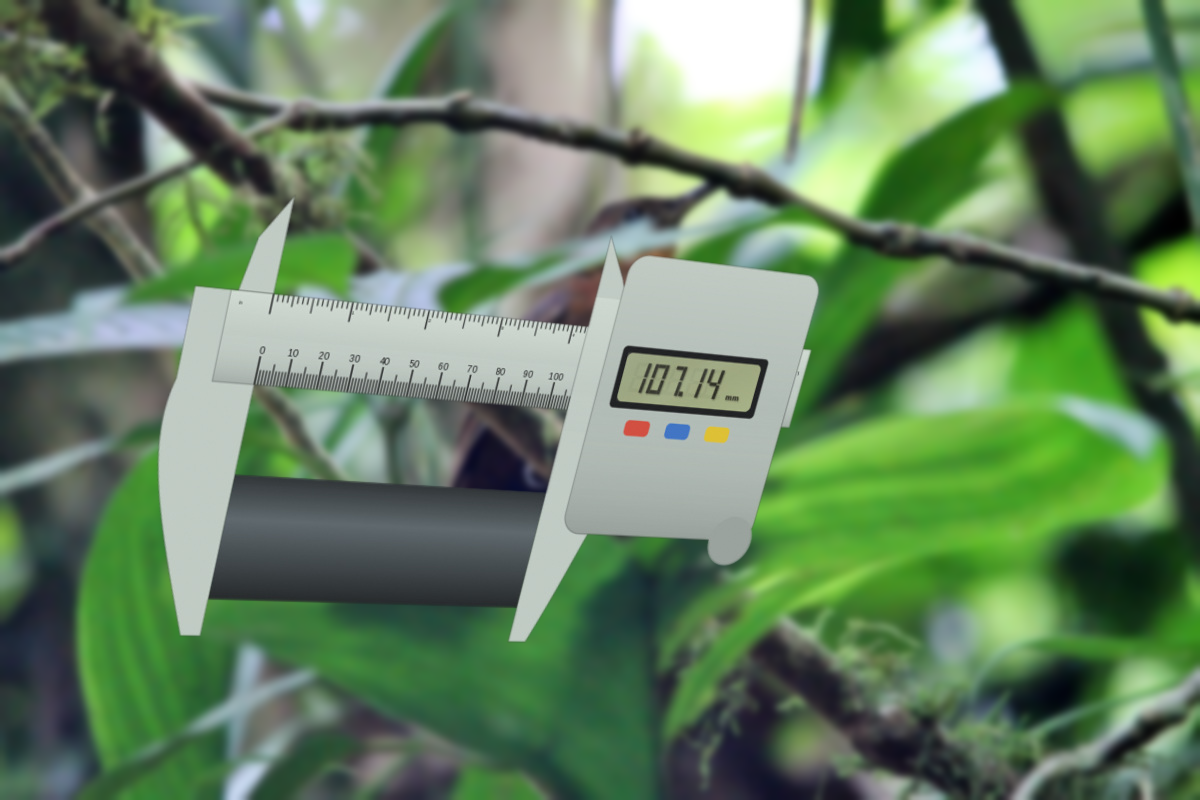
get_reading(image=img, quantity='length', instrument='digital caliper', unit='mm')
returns 107.14 mm
